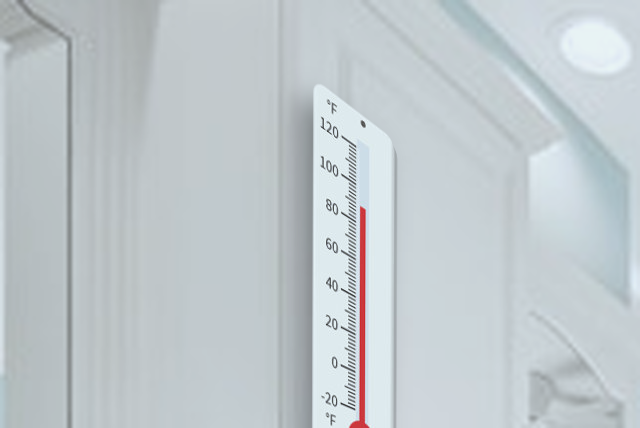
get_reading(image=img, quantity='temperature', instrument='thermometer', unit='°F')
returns 90 °F
